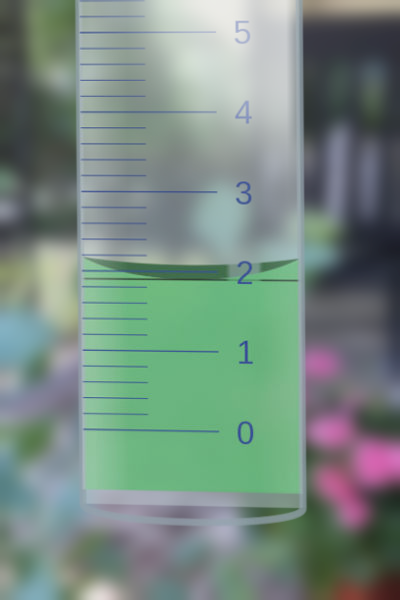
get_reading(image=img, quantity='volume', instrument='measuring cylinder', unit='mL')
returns 1.9 mL
